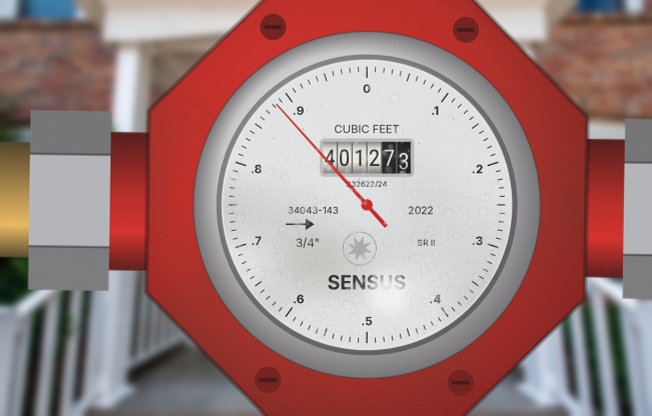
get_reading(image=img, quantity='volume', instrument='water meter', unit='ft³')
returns 401272.88 ft³
